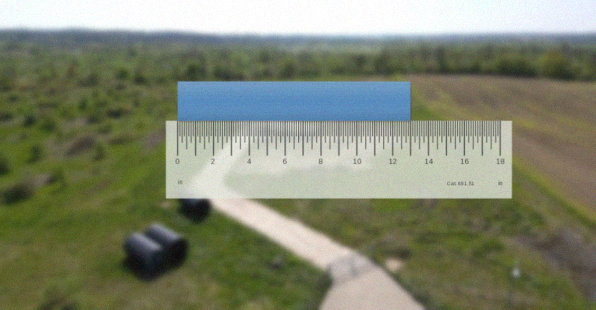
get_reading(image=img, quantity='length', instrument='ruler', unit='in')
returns 13 in
